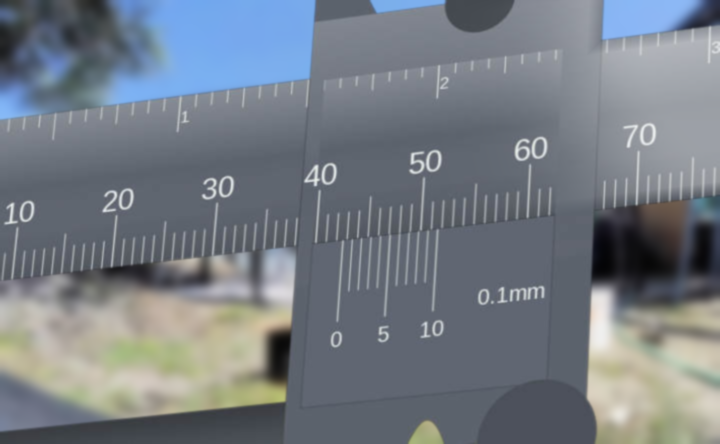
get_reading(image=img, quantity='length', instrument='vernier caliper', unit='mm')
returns 42.6 mm
